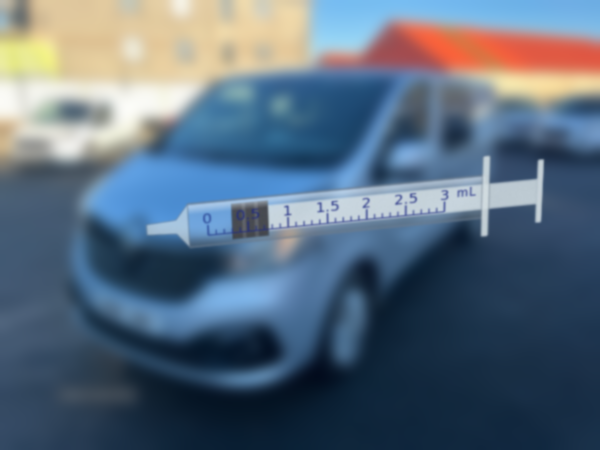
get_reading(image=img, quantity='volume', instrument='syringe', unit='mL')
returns 0.3 mL
